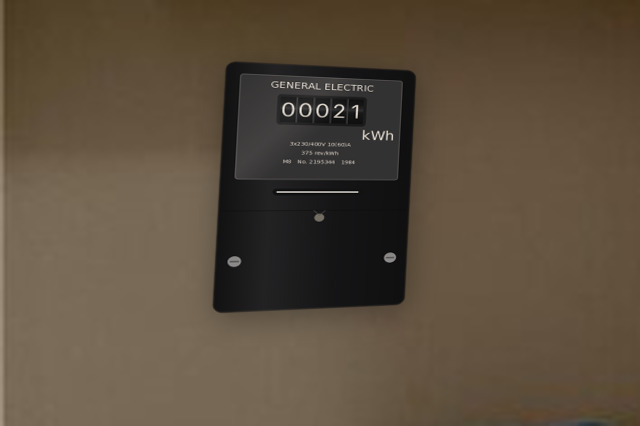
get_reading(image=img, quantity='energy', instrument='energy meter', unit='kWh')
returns 21 kWh
